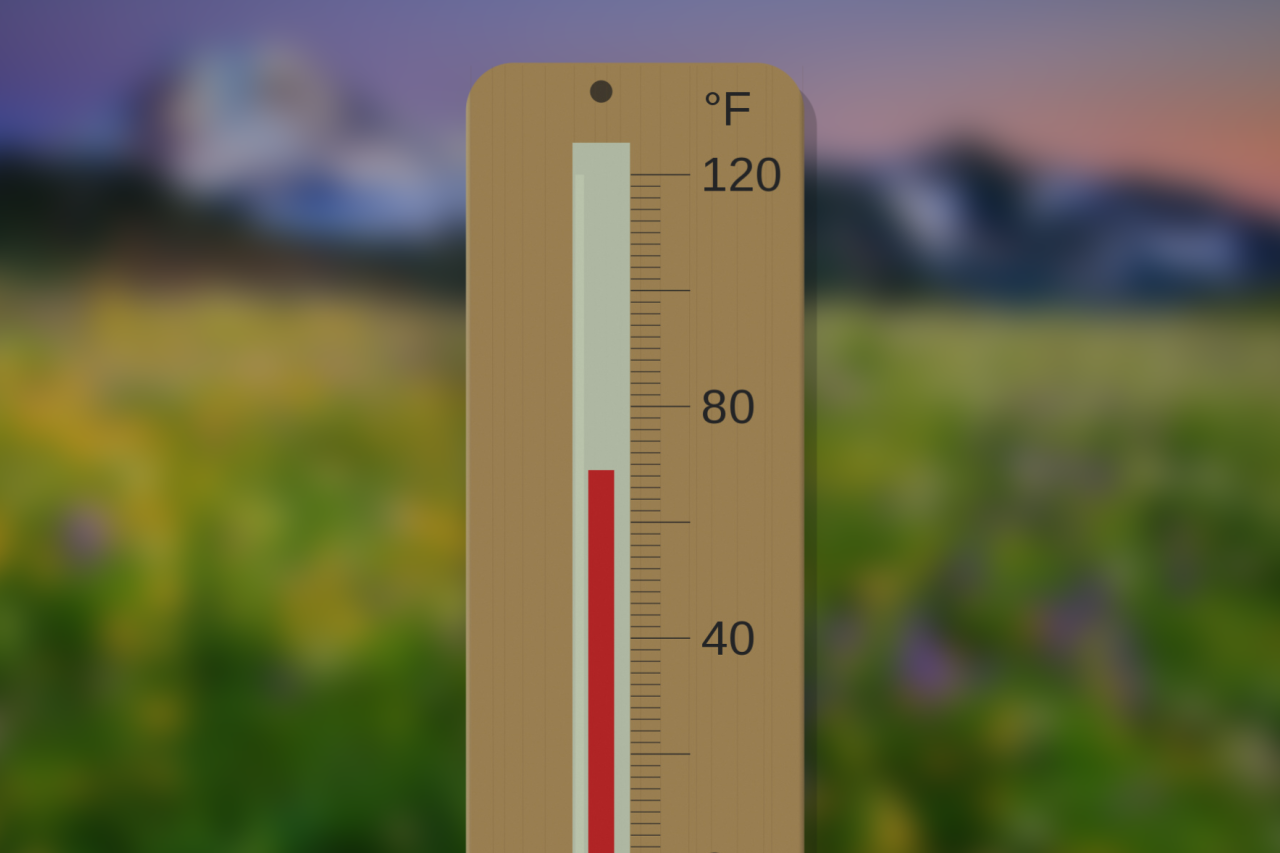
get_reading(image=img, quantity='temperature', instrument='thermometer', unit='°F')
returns 69 °F
